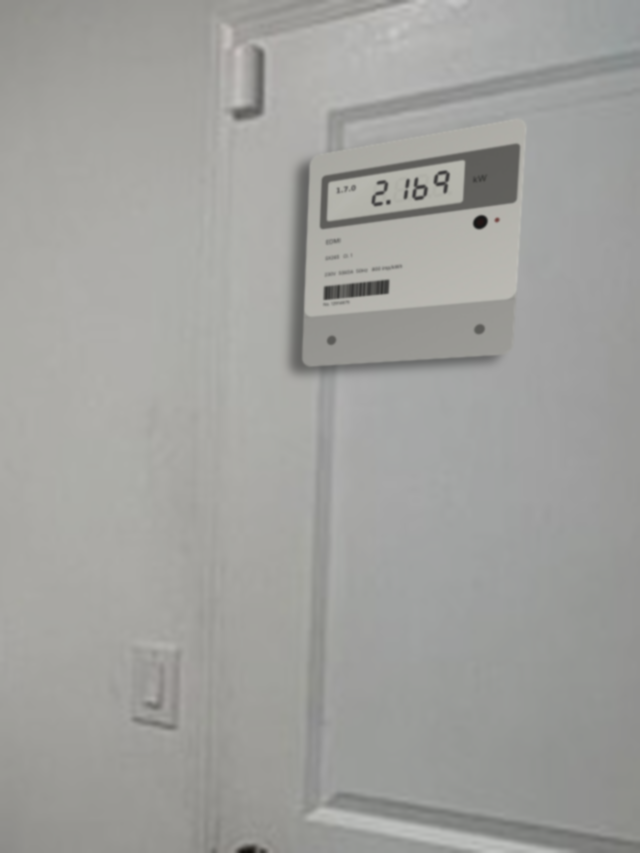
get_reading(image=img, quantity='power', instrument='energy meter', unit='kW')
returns 2.169 kW
